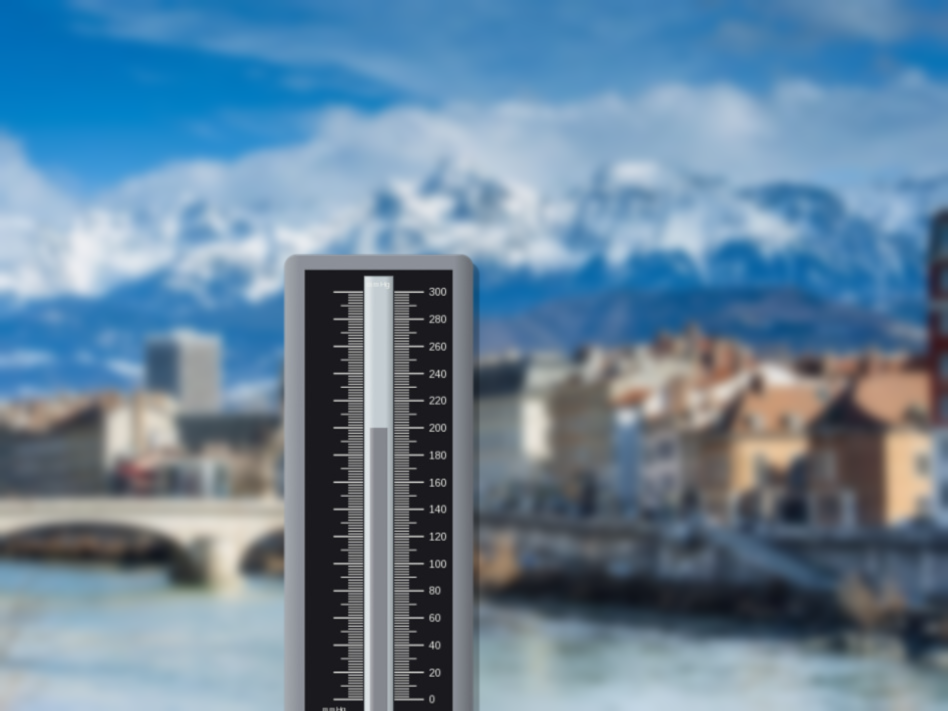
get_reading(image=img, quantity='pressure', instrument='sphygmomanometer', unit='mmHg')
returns 200 mmHg
